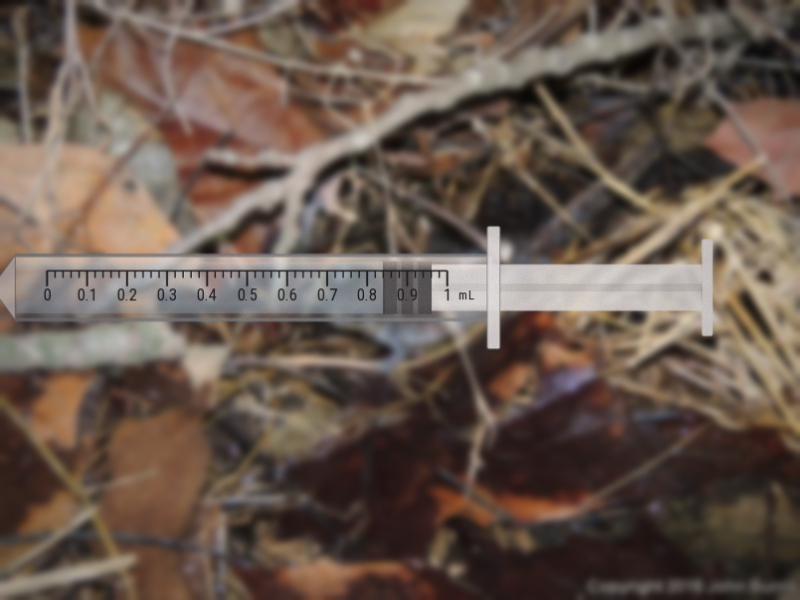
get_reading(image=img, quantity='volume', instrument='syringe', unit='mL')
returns 0.84 mL
